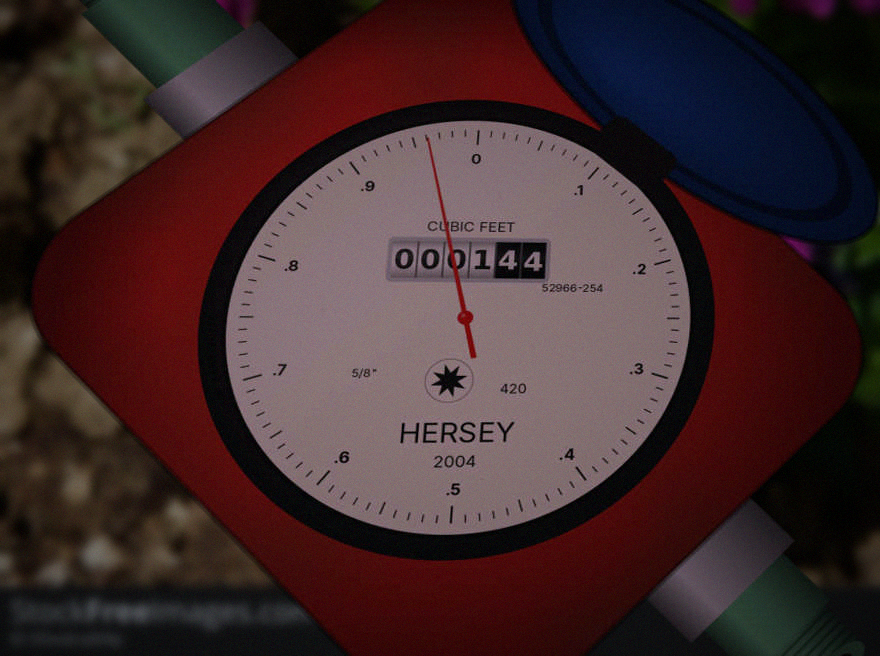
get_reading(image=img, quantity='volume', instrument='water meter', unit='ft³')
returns 143.96 ft³
